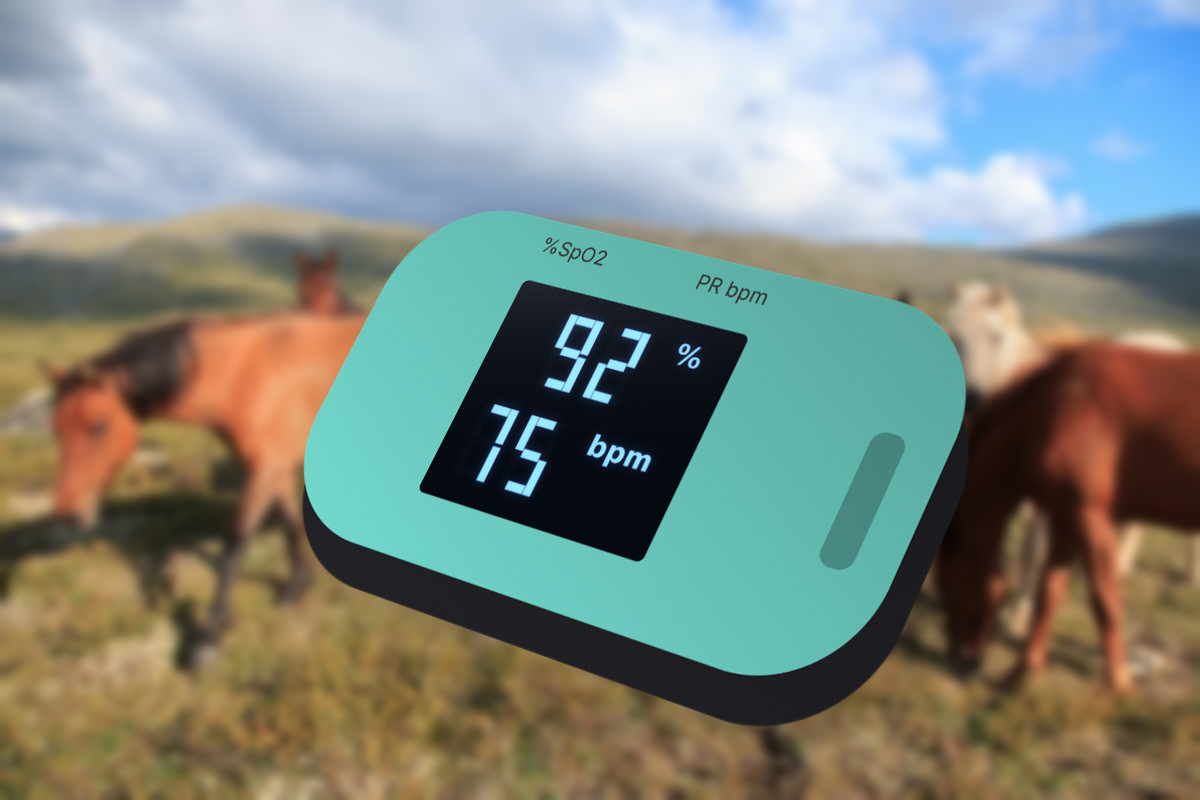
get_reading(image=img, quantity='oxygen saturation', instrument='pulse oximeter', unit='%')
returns 92 %
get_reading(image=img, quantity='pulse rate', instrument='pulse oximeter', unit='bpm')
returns 75 bpm
